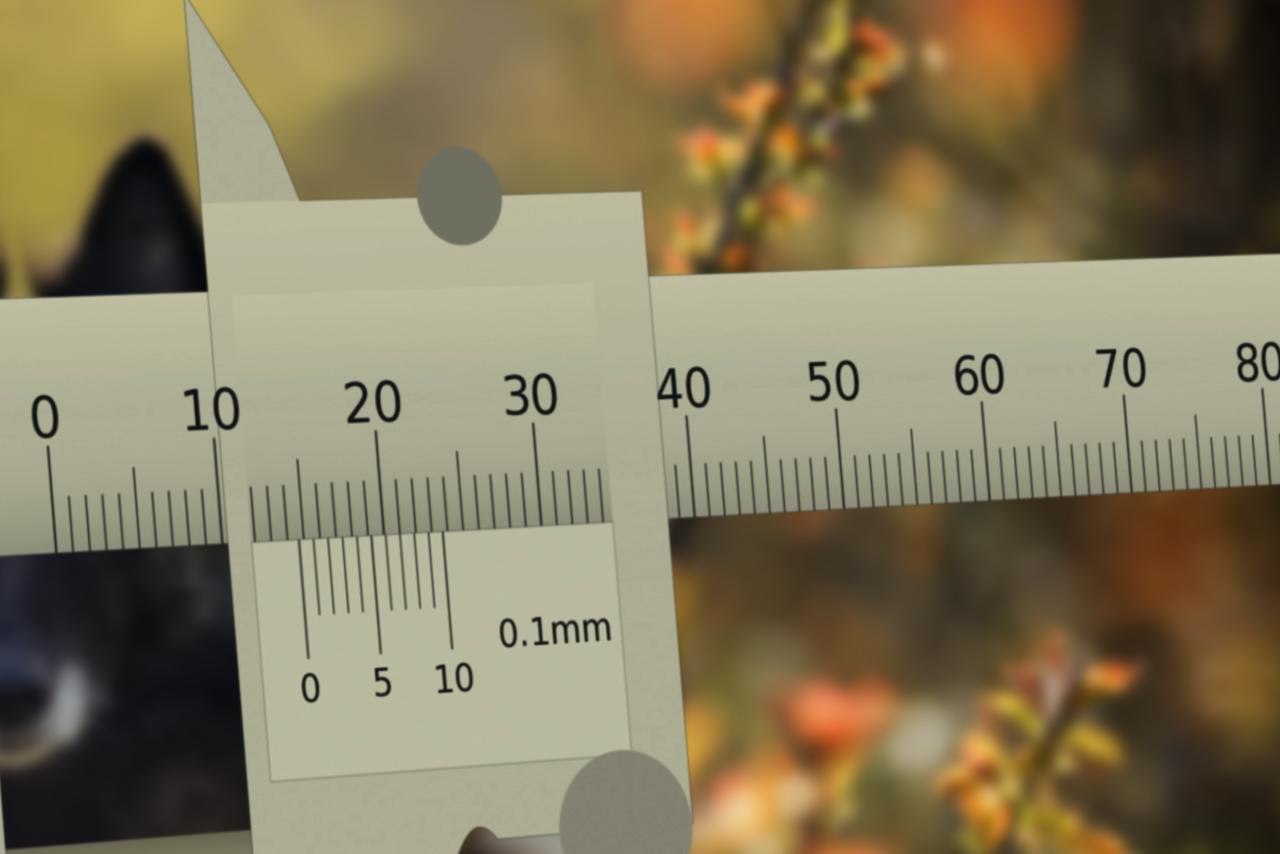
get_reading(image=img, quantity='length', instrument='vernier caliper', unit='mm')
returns 14.7 mm
